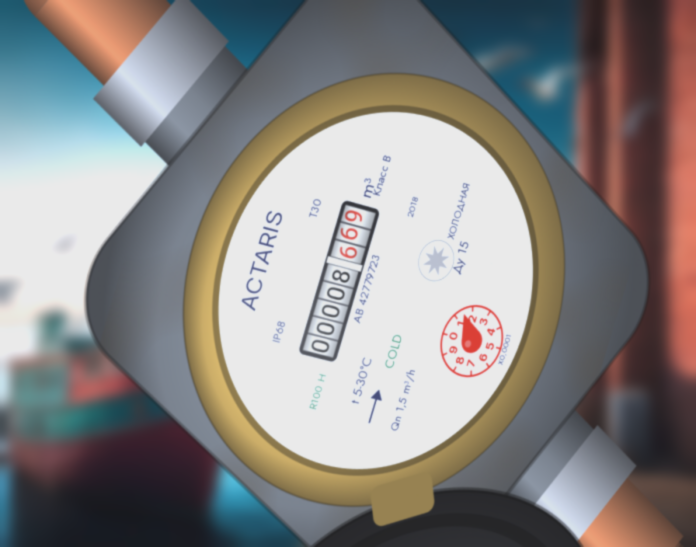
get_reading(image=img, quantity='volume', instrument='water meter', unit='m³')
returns 8.6691 m³
